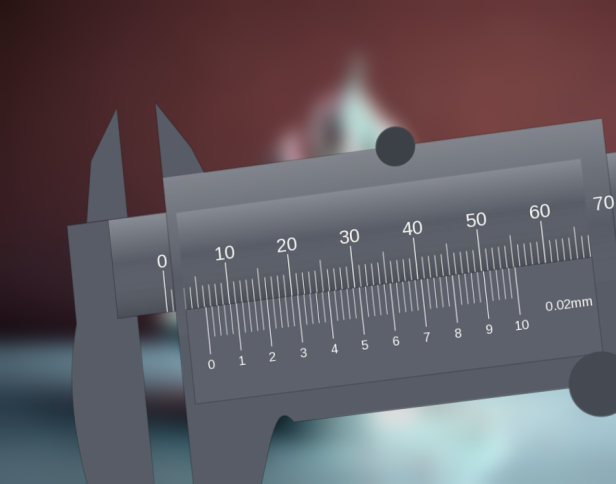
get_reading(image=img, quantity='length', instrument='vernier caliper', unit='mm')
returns 6.2 mm
